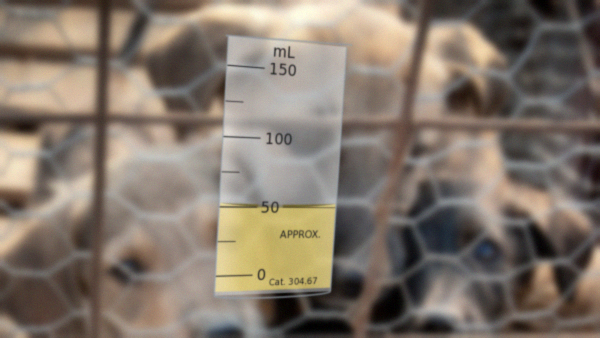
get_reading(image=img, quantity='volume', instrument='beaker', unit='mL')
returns 50 mL
